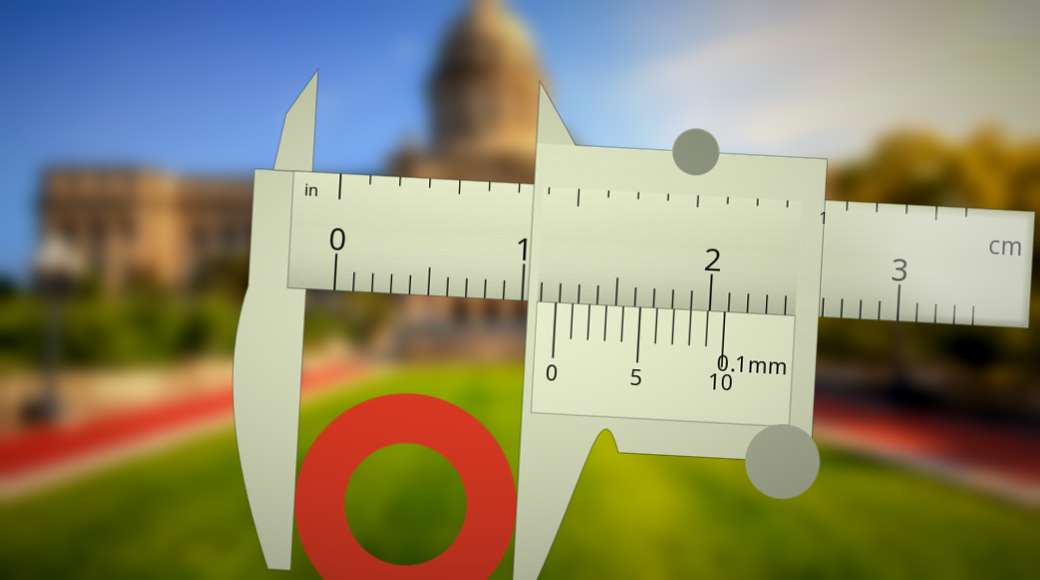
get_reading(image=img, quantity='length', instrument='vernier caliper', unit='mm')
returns 11.8 mm
